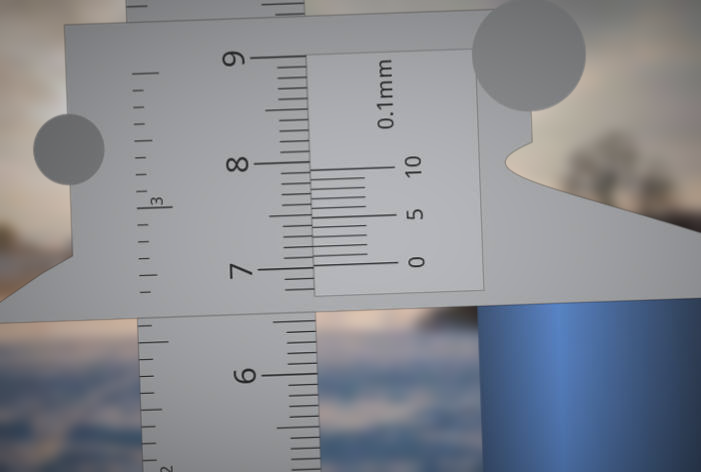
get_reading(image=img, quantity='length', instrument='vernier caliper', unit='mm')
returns 70.2 mm
